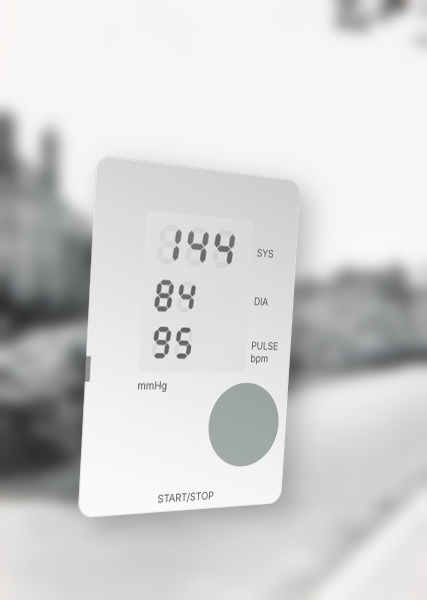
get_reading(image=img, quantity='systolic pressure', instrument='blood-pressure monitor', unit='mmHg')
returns 144 mmHg
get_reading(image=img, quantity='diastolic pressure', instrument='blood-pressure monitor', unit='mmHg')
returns 84 mmHg
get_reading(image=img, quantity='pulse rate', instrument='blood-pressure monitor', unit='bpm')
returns 95 bpm
